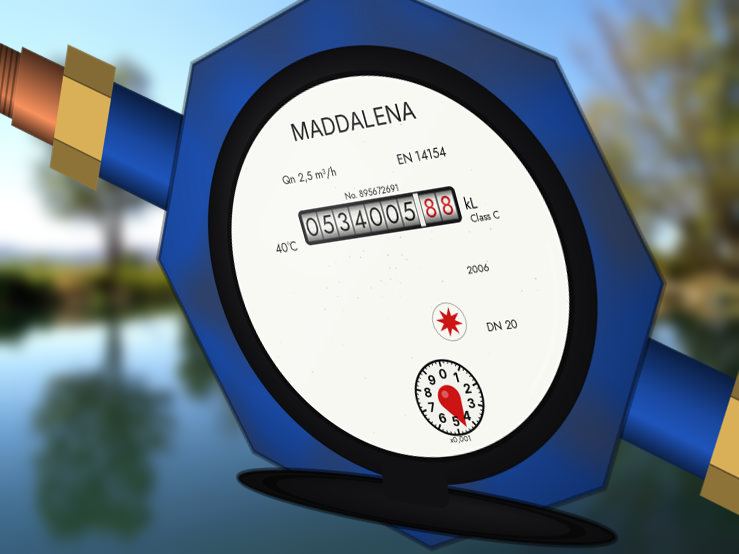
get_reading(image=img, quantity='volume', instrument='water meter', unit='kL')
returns 534005.884 kL
